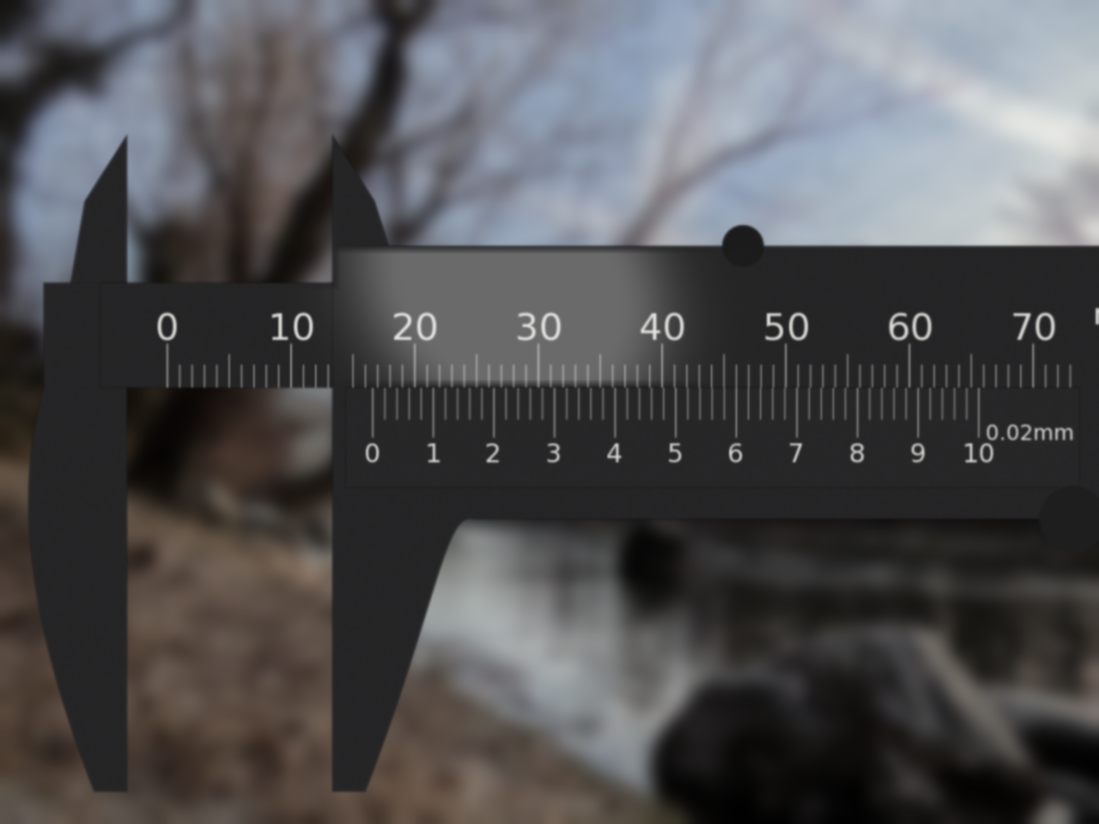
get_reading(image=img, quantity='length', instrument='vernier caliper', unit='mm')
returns 16.6 mm
